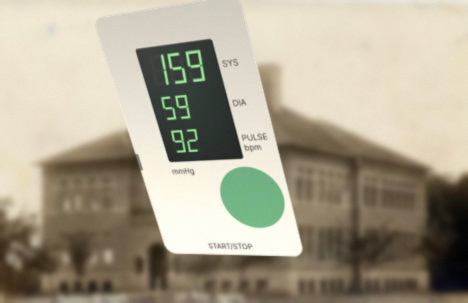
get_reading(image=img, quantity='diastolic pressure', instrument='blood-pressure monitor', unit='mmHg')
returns 59 mmHg
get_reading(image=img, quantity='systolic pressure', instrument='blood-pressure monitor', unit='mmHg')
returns 159 mmHg
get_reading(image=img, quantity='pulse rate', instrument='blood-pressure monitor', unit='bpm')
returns 92 bpm
